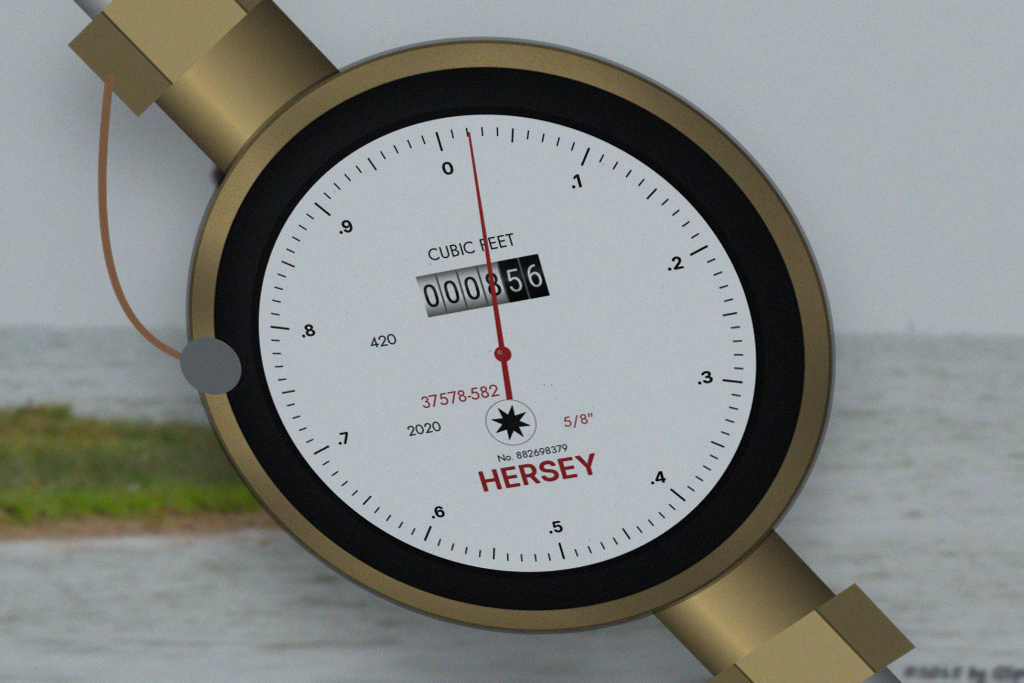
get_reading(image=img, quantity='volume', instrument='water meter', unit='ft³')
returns 856.02 ft³
